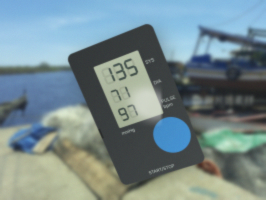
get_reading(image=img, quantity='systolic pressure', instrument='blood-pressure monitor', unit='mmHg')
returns 135 mmHg
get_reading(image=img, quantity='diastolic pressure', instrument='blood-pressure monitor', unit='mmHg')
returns 71 mmHg
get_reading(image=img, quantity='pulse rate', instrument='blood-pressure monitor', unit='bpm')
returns 97 bpm
